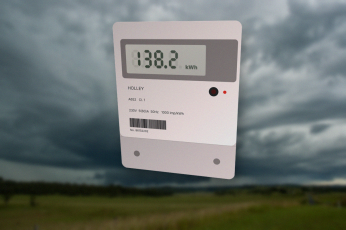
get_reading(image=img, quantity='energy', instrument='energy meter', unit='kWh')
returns 138.2 kWh
